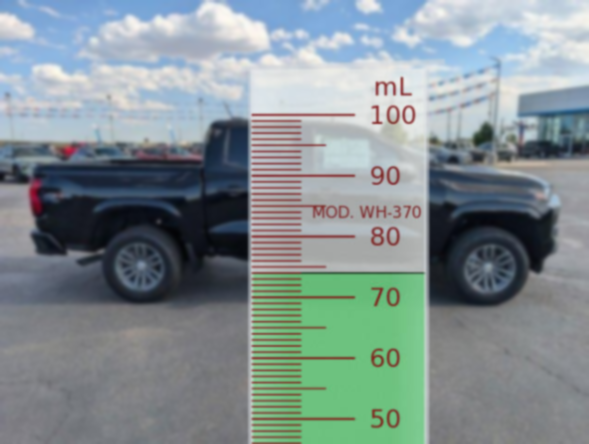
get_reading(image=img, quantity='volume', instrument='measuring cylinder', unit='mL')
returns 74 mL
